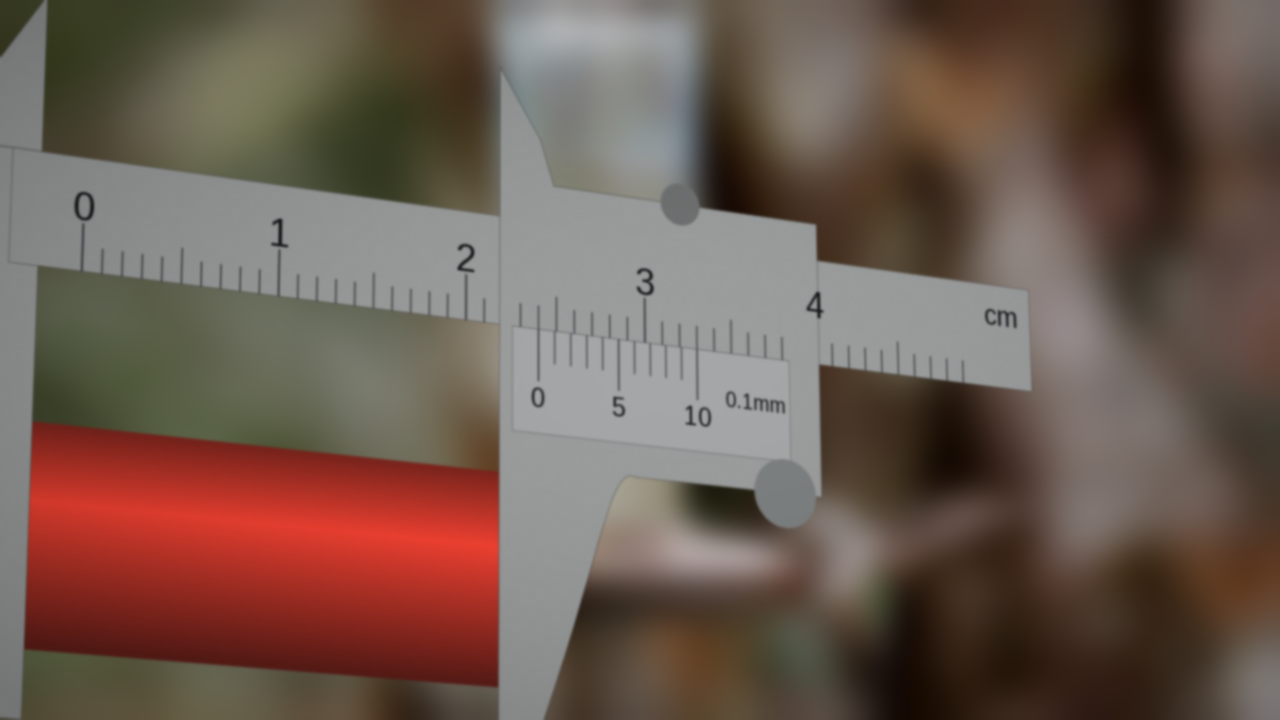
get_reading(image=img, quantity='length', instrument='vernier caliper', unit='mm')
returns 24.0 mm
